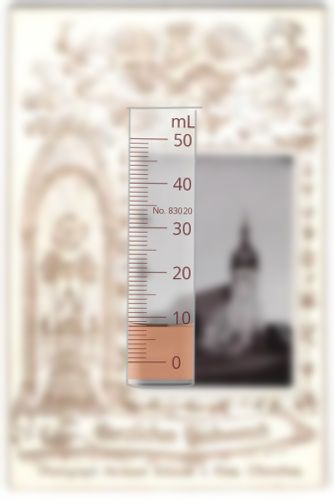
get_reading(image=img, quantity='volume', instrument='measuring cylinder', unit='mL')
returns 8 mL
